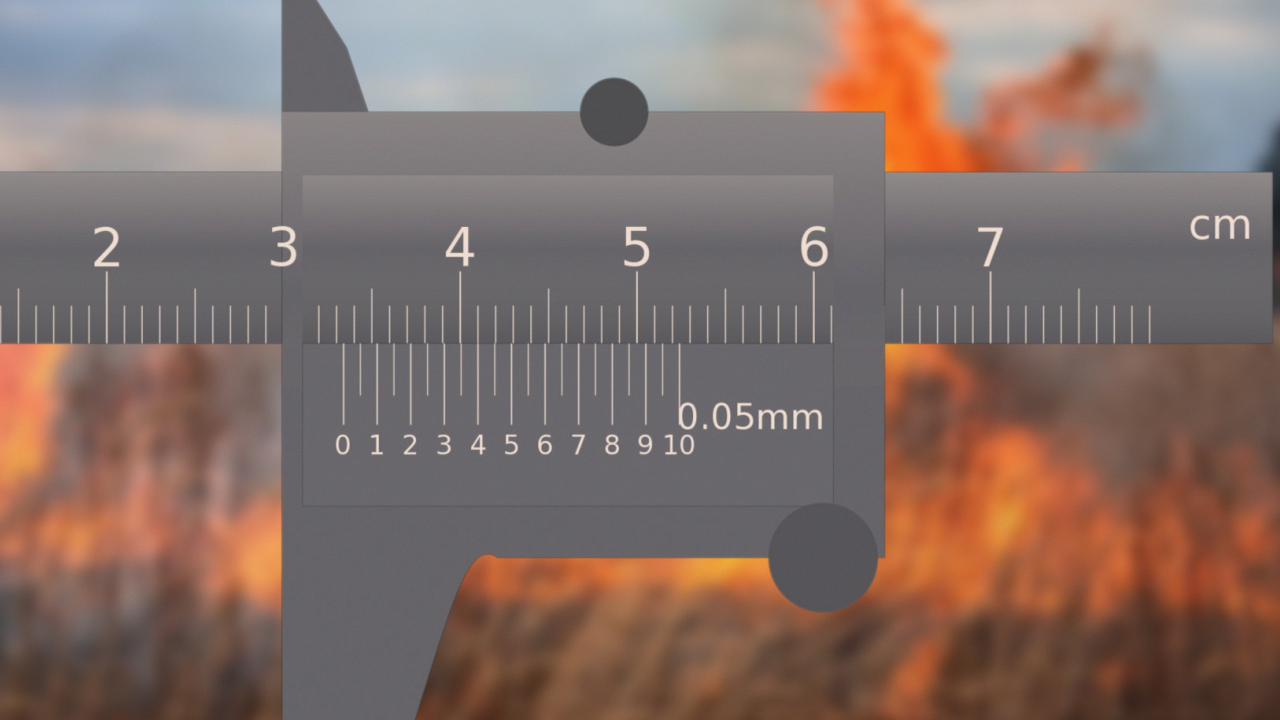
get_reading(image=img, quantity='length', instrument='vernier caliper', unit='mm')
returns 33.4 mm
